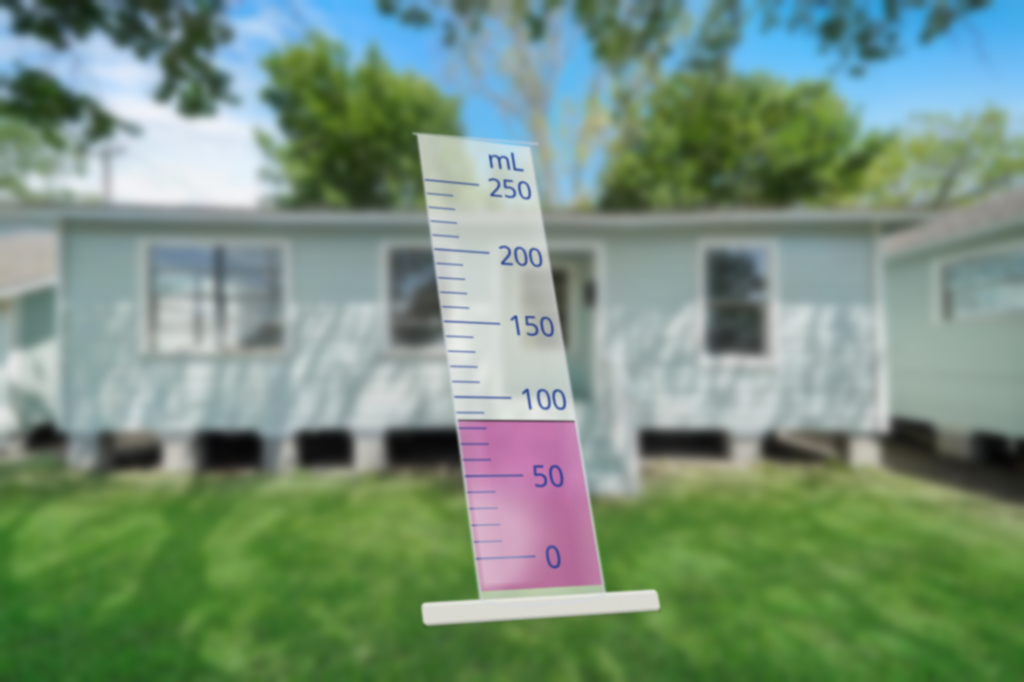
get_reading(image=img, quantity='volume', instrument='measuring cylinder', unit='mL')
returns 85 mL
